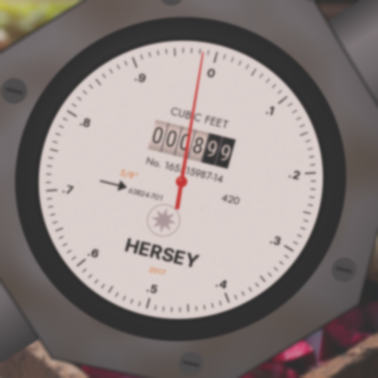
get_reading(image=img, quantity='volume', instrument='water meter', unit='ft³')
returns 898.98 ft³
